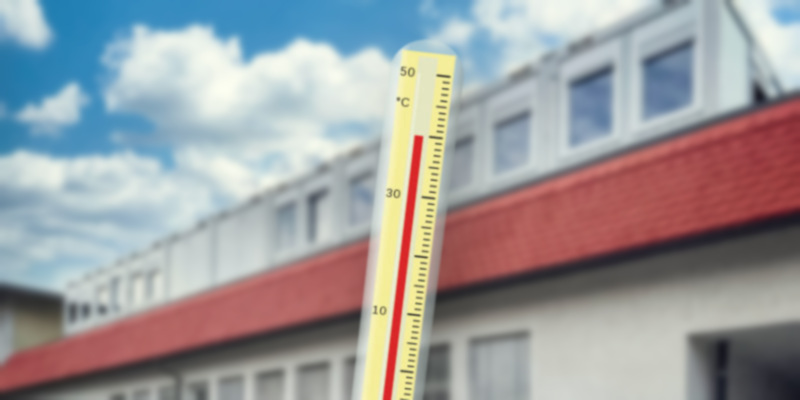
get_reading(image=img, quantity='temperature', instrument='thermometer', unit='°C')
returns 40 °C
